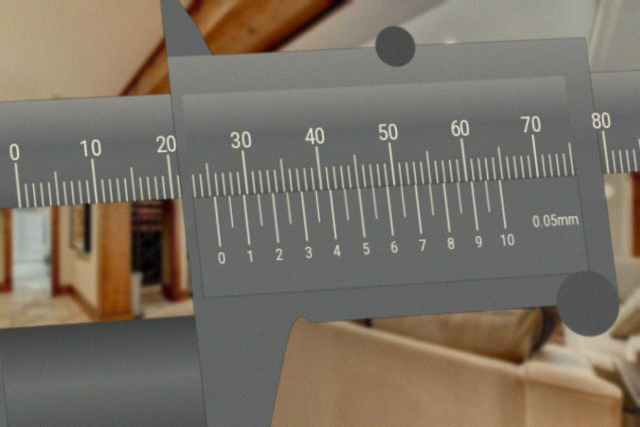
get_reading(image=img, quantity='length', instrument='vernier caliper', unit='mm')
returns 25.6 mm
